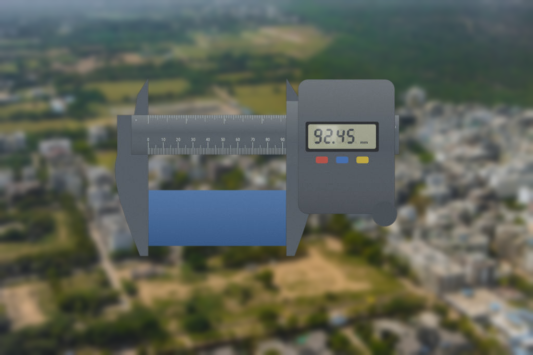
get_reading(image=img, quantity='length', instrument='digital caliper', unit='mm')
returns 92.45 mm
